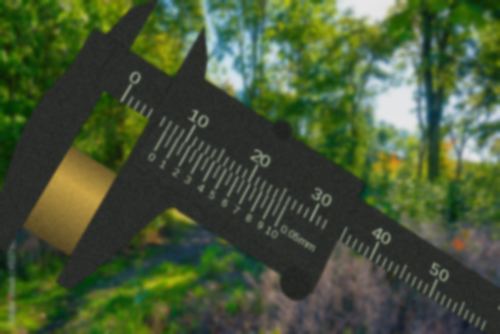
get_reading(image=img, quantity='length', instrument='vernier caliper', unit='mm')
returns 7.0 mm
